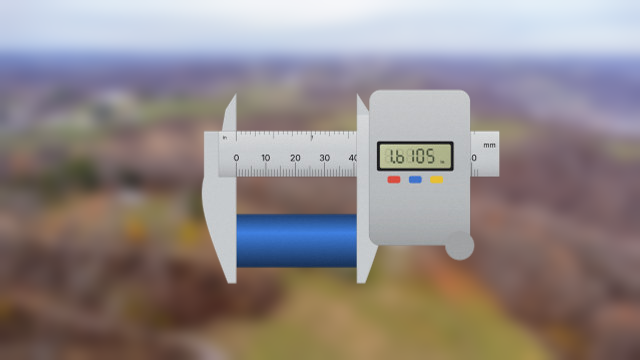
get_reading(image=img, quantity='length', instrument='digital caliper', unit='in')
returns 1.6105 in
